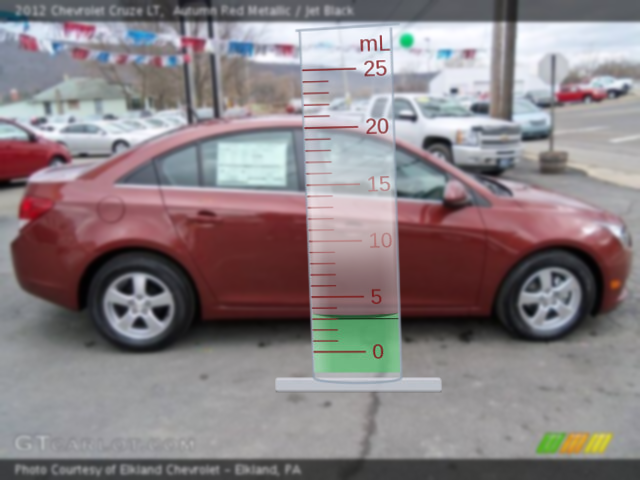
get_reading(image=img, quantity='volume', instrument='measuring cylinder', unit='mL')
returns 3 mL
